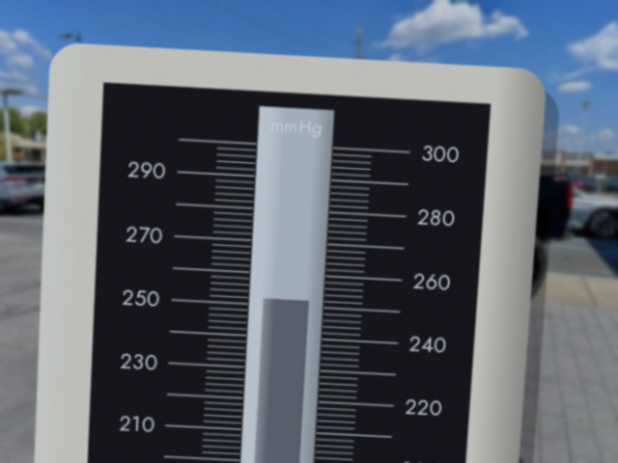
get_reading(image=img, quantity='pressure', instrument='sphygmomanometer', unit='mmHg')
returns 252 mmHg
